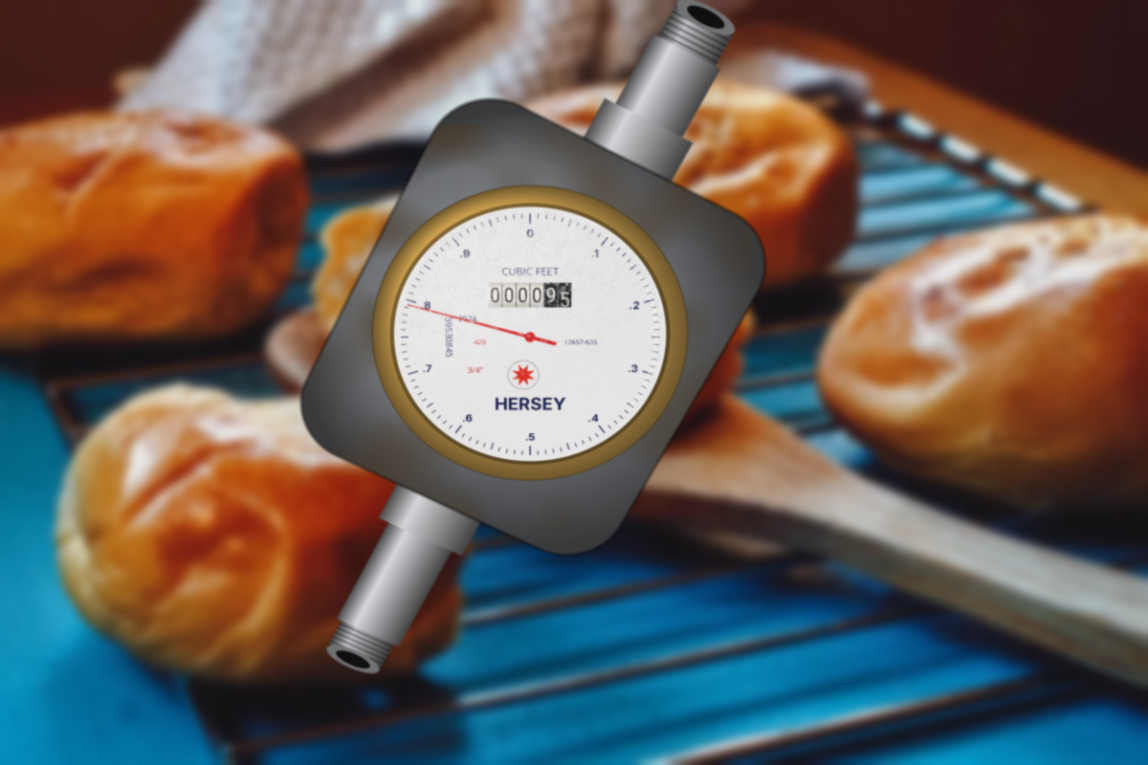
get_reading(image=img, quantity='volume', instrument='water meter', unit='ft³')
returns 94.79 ft³
